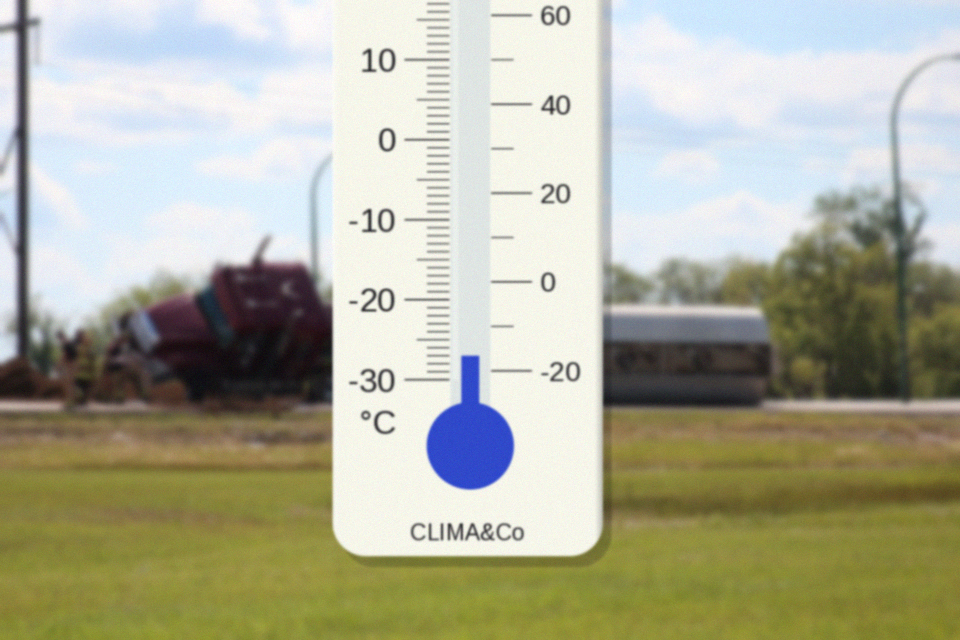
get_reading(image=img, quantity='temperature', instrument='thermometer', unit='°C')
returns -27 °C
